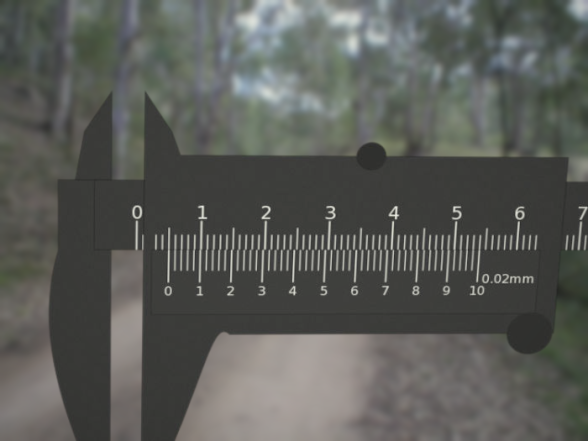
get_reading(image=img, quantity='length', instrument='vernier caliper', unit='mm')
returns 5.0 mm
